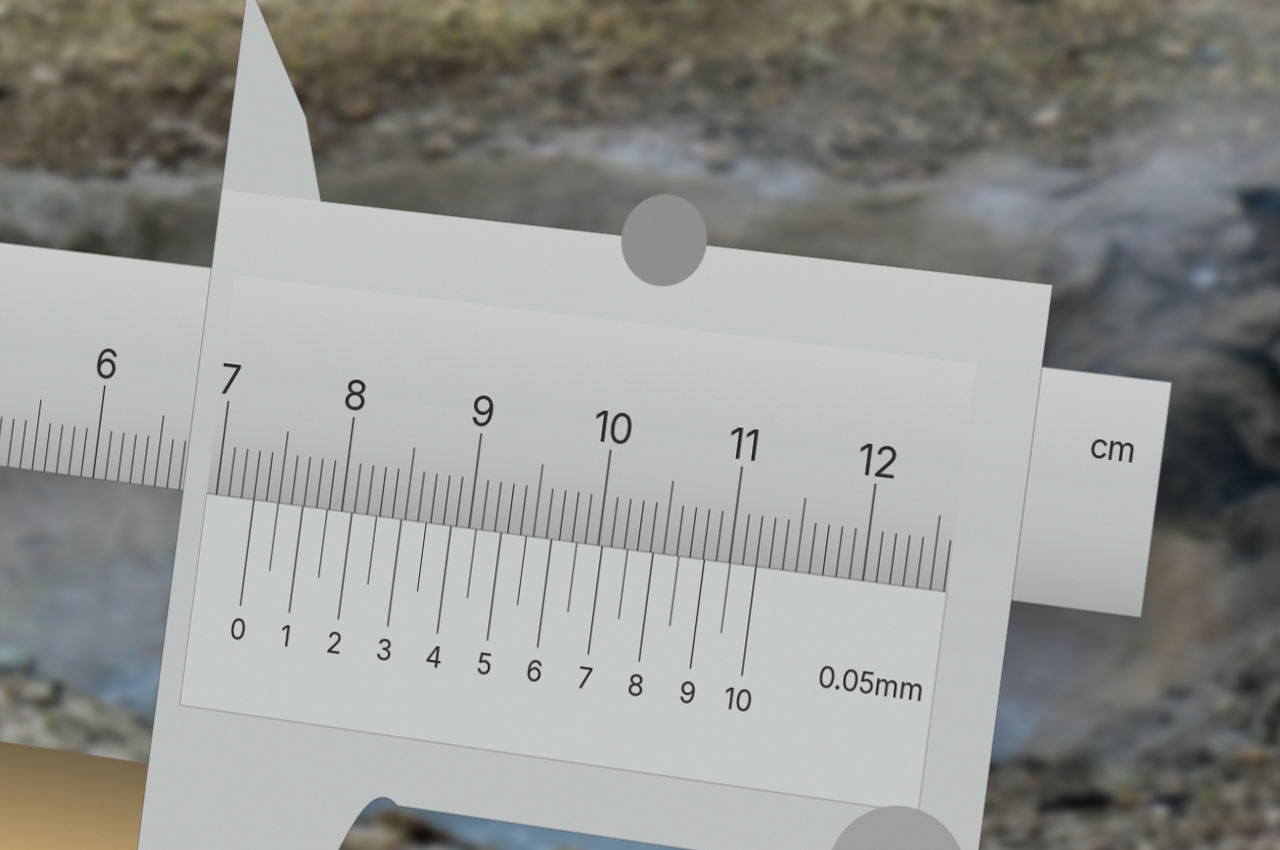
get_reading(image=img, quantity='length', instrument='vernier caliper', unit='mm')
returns 73.0 mm
